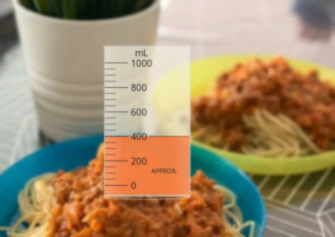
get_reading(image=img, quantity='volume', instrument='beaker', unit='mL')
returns 400 mL
